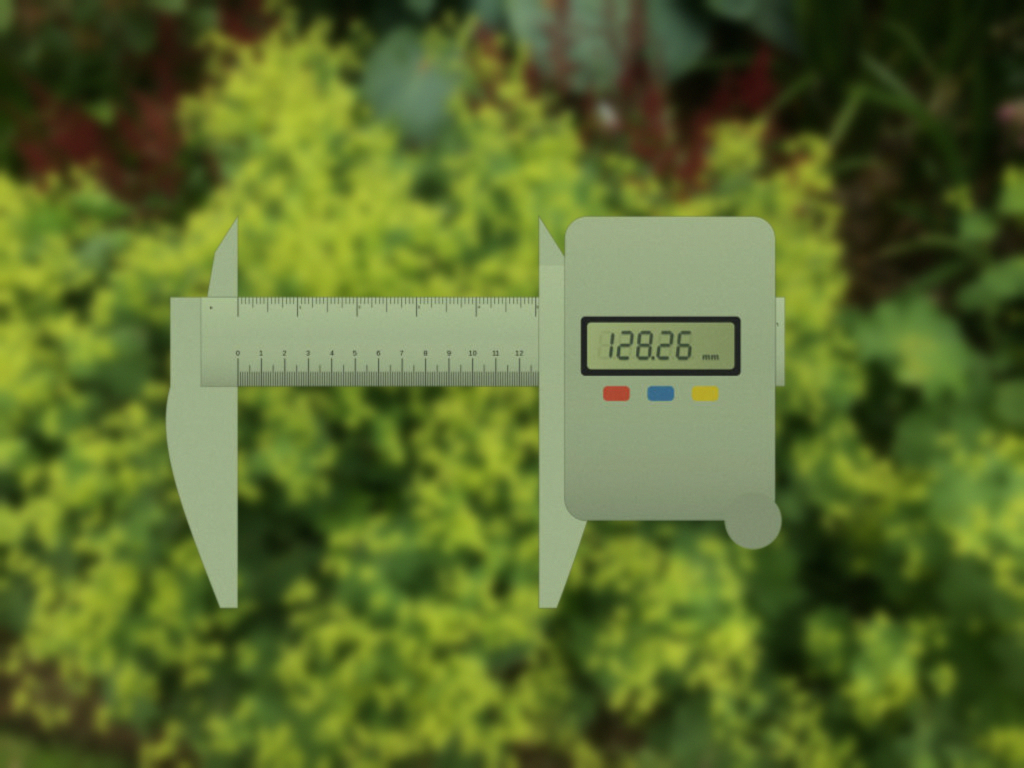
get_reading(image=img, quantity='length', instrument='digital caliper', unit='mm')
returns 128.26 mm
